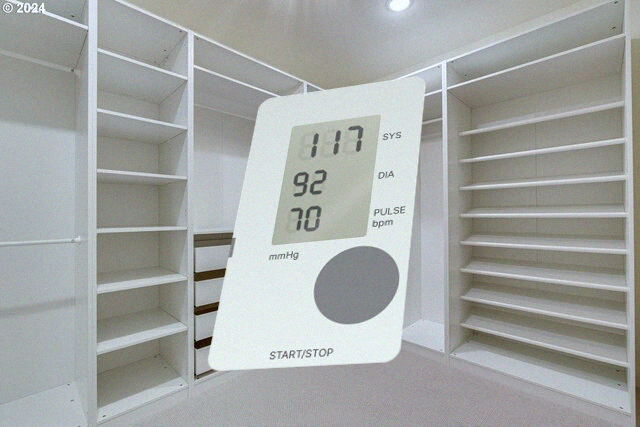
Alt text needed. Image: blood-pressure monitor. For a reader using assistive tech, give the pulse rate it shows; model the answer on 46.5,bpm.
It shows 70,bpm
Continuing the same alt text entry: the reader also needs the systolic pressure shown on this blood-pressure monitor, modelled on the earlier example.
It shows 117,mmHg
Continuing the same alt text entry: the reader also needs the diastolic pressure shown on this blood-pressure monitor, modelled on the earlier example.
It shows 92,mmHg
